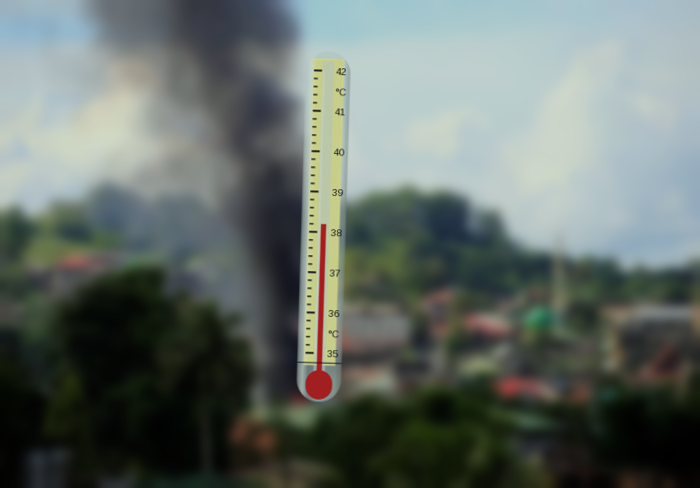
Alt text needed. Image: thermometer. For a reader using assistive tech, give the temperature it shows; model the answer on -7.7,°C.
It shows 38.2,°C
